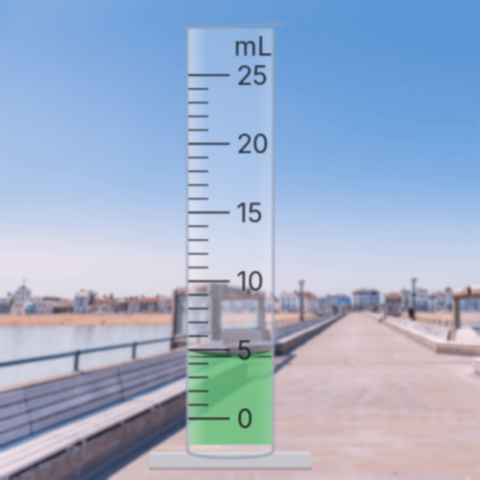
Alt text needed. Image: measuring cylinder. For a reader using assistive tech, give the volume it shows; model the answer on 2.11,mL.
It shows 4.5,mL
